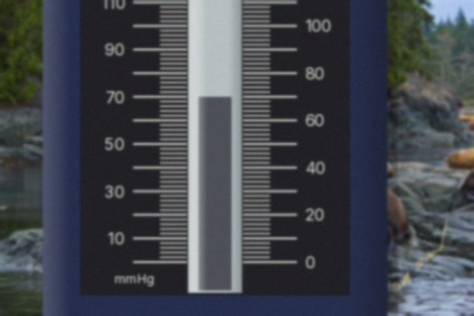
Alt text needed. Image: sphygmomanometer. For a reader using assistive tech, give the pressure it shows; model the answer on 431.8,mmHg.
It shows 70,mmHg
